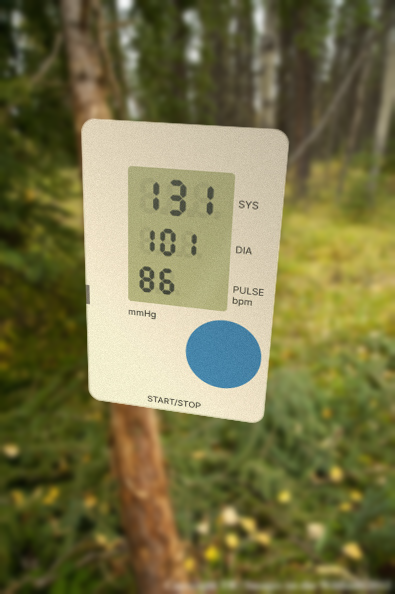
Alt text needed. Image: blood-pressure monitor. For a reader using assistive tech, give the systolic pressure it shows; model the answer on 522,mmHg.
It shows 131,mmHg
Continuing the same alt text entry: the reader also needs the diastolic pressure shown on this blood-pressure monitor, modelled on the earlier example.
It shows 101,mmHg
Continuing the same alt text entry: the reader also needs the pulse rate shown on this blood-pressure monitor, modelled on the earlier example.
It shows 86,bpm
